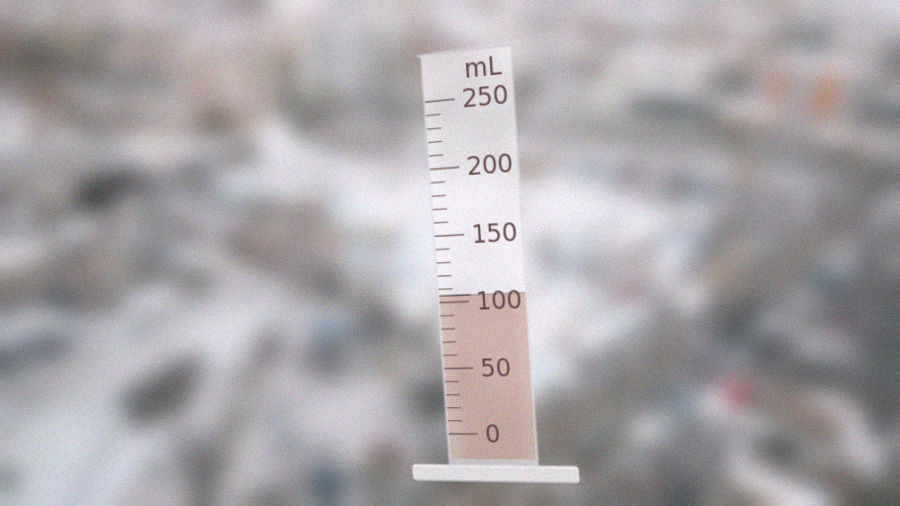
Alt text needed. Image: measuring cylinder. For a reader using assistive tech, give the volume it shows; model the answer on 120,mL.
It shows 105,mL
